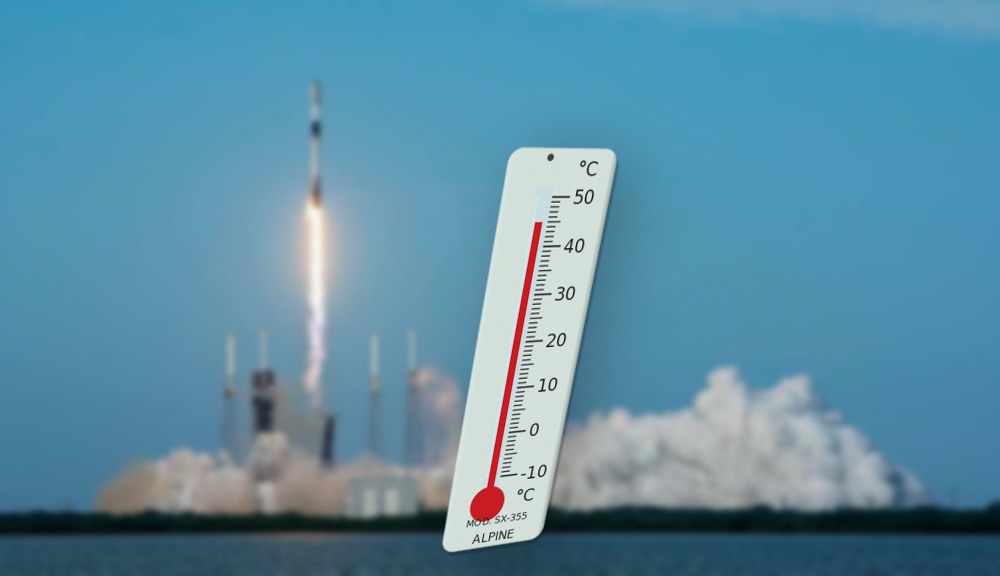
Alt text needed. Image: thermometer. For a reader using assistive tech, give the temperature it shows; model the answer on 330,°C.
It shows 45,°C
